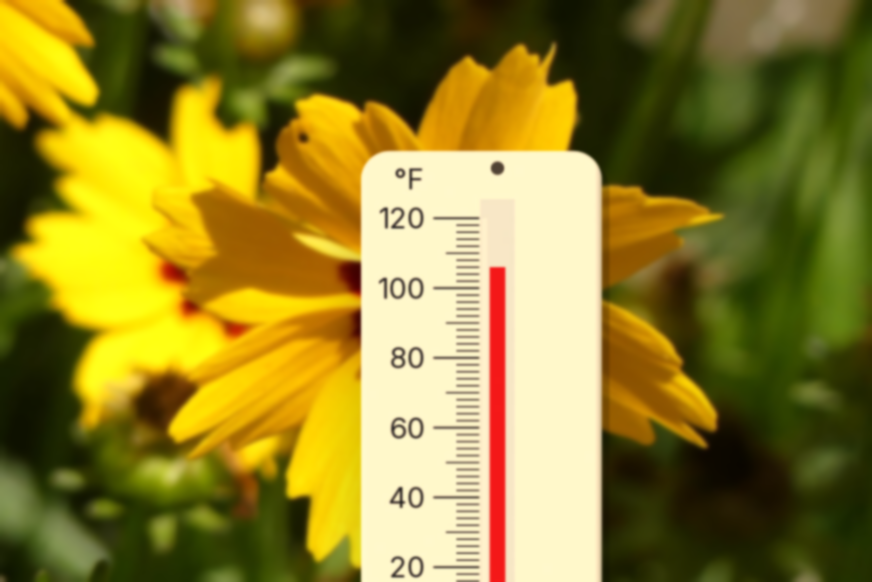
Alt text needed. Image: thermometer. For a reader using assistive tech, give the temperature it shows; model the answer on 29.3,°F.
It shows 106,°F
